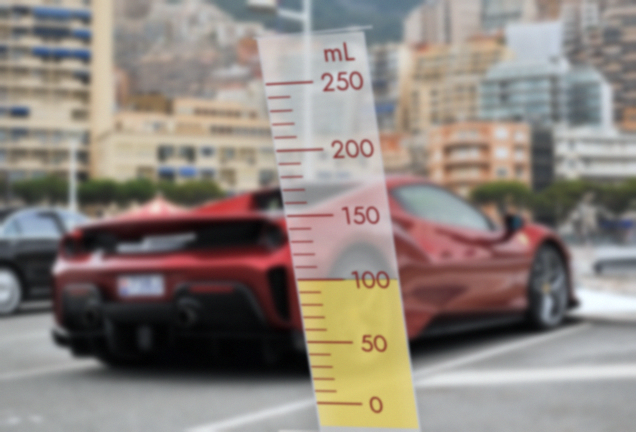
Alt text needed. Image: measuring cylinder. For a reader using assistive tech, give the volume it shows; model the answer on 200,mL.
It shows 100,mL
